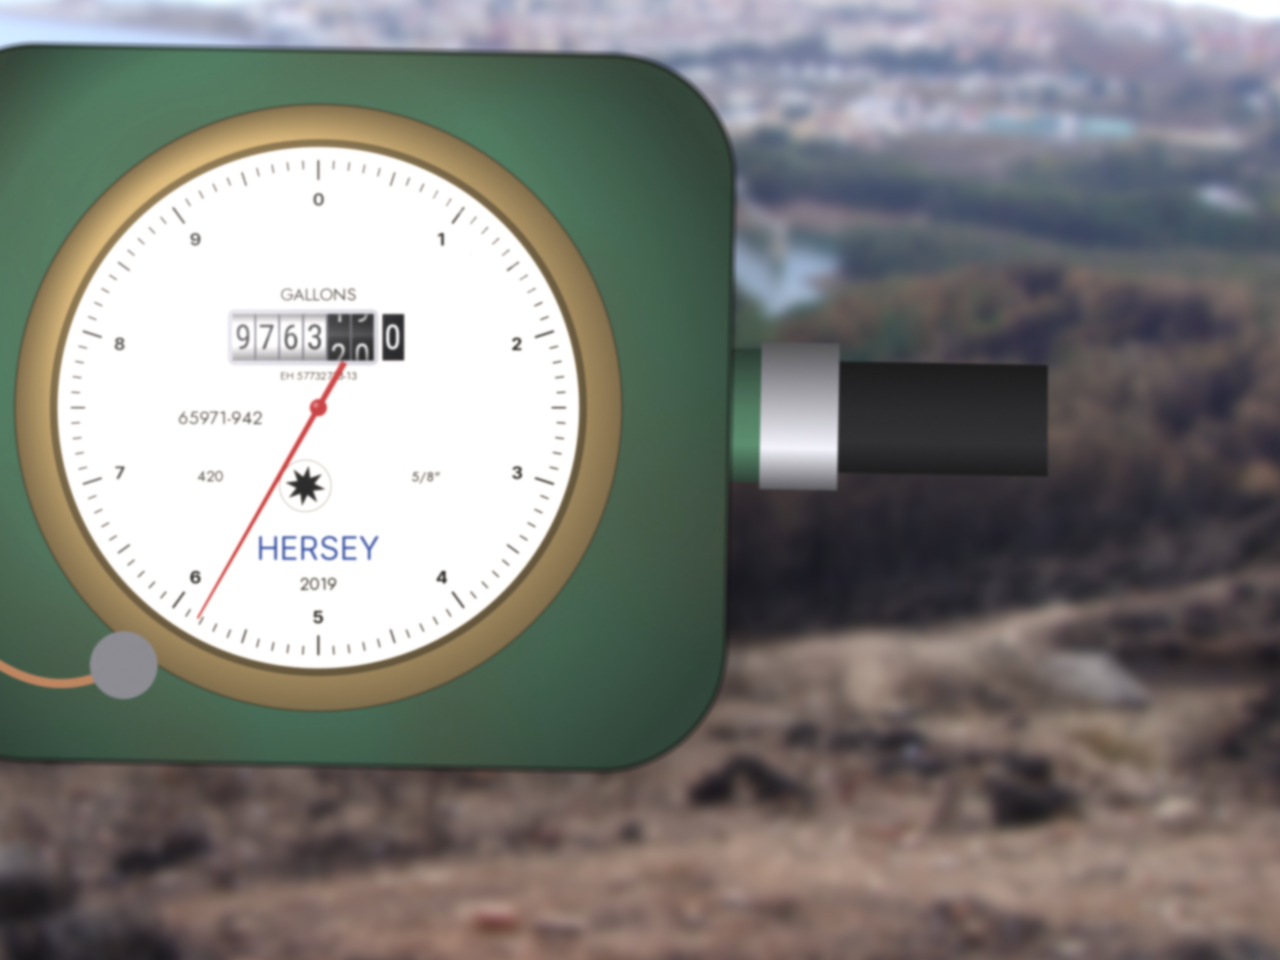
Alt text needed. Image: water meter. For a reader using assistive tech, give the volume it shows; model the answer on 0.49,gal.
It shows 9763195.8,gal
